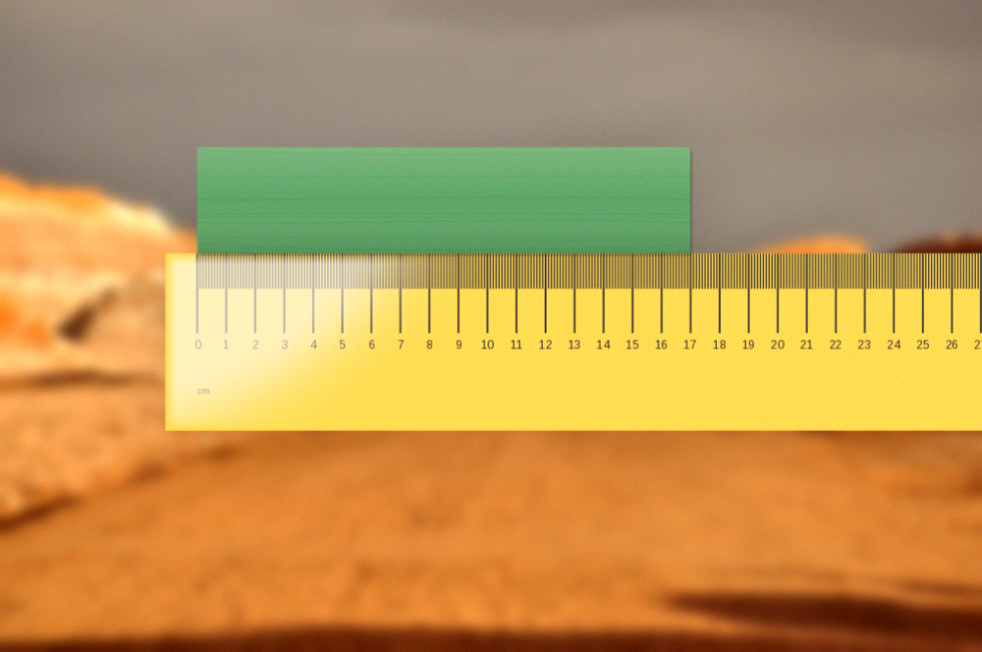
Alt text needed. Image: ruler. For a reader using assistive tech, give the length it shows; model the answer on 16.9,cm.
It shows 17,cm
